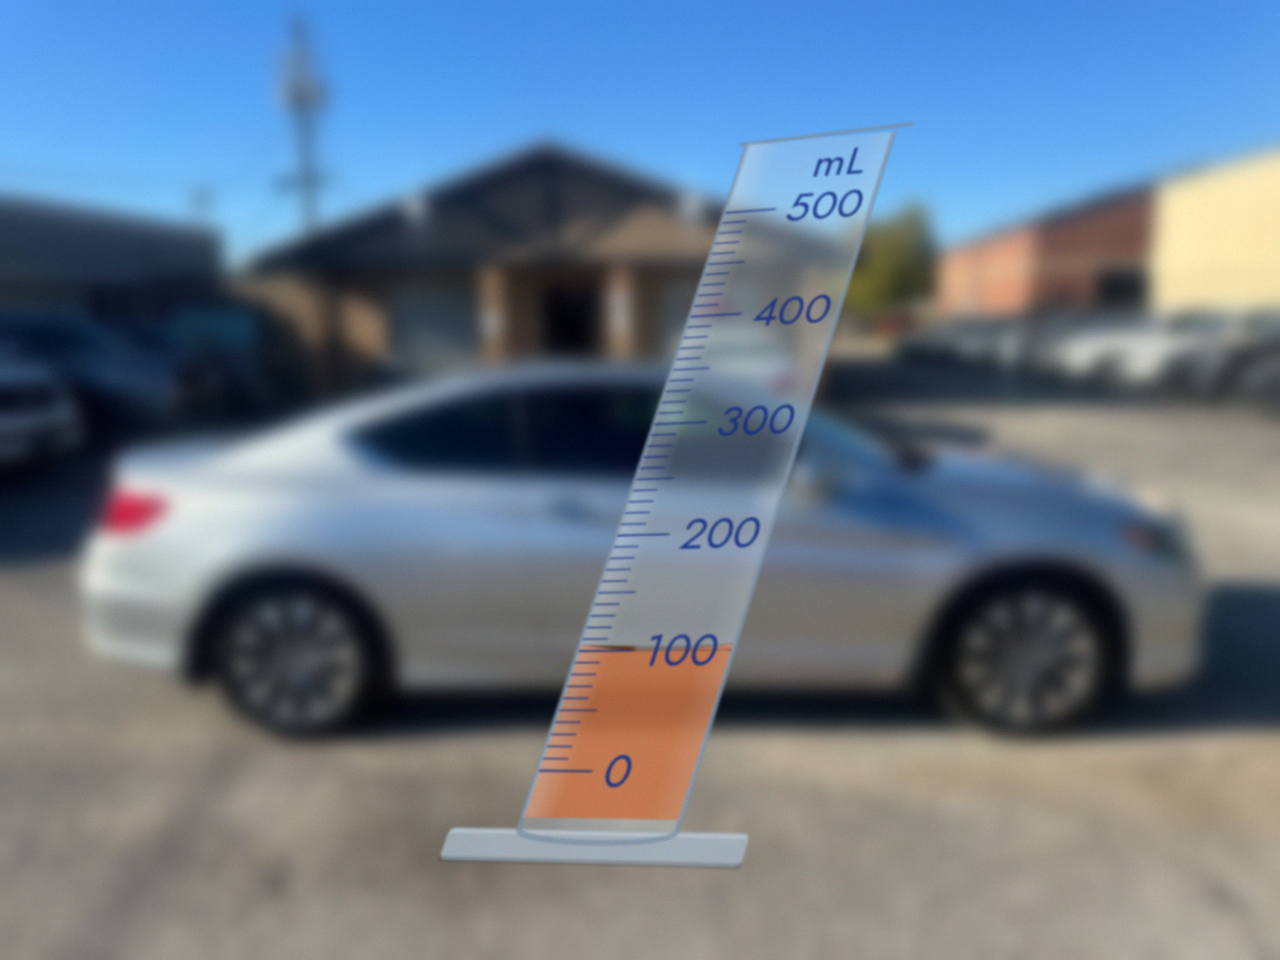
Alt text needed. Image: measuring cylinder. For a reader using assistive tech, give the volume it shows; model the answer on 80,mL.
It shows 100,mL
